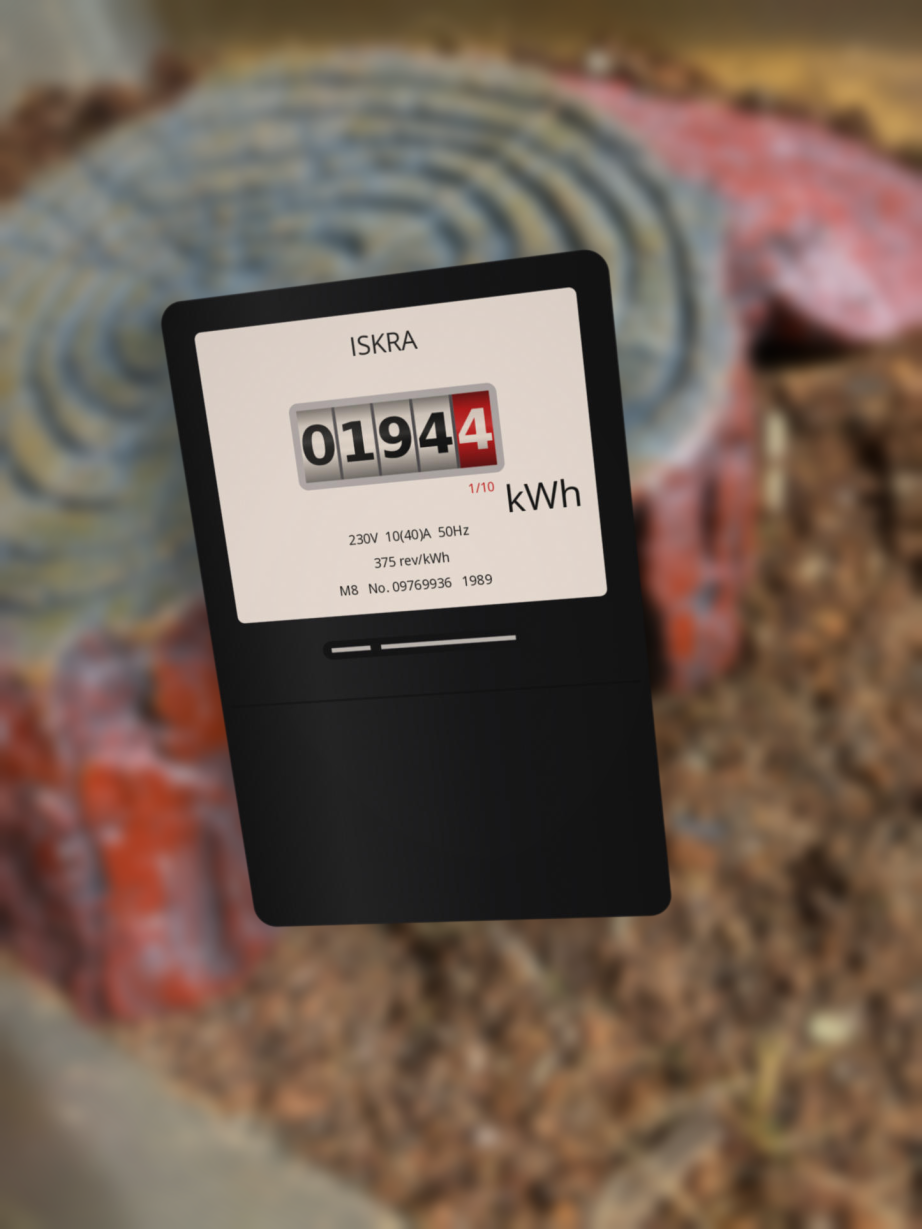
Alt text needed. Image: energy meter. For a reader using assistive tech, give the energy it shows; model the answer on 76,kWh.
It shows 194.4,kWh
